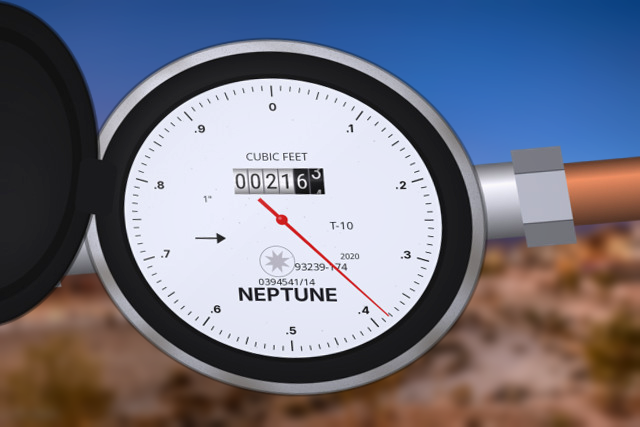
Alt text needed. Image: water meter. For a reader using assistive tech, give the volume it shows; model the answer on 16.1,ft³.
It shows 2163.38,ft³
